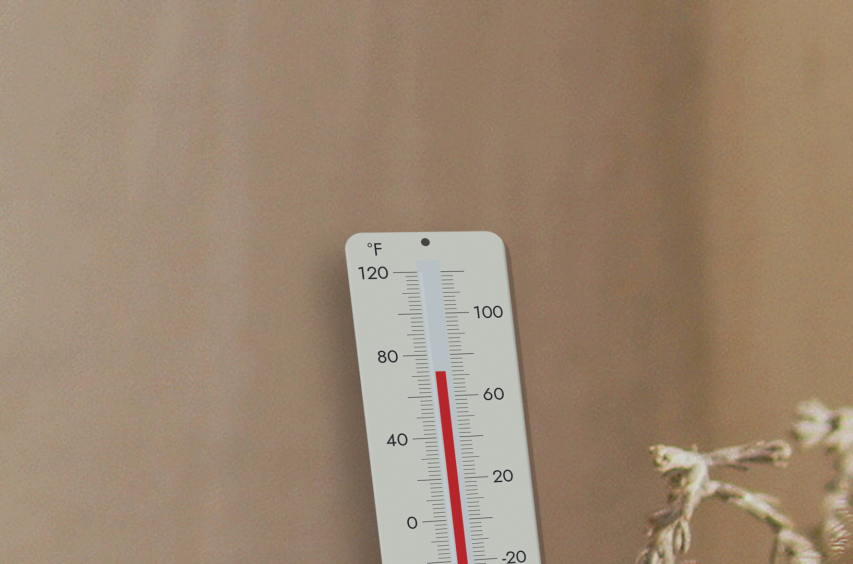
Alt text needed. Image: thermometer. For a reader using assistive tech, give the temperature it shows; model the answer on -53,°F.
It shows 72,°F
